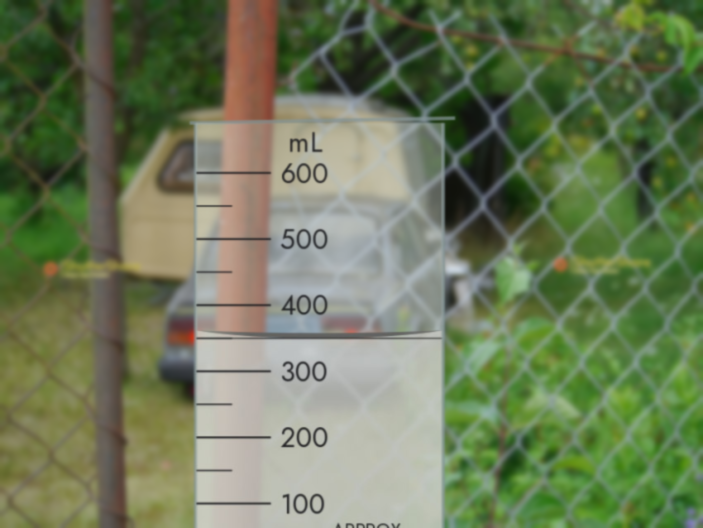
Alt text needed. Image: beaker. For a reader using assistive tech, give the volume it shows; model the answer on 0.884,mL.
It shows 350,mL
